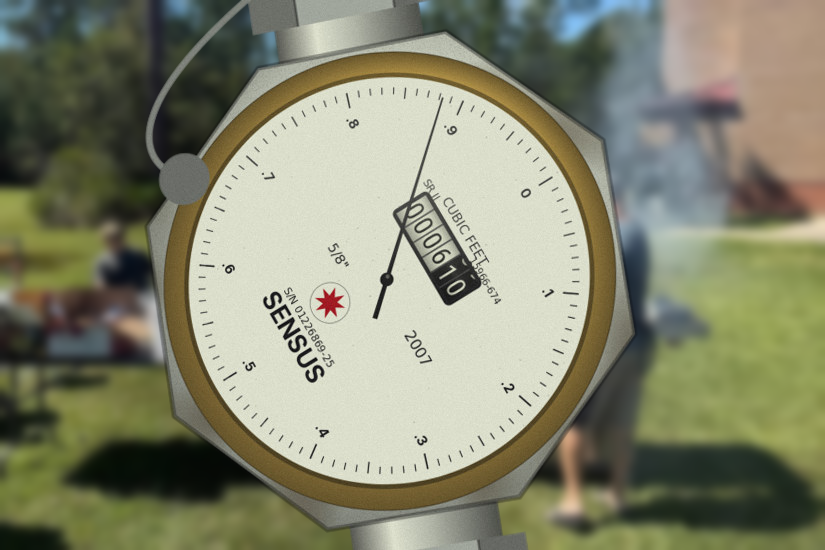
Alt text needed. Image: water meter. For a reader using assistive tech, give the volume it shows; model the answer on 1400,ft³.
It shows 609.88,ft³
